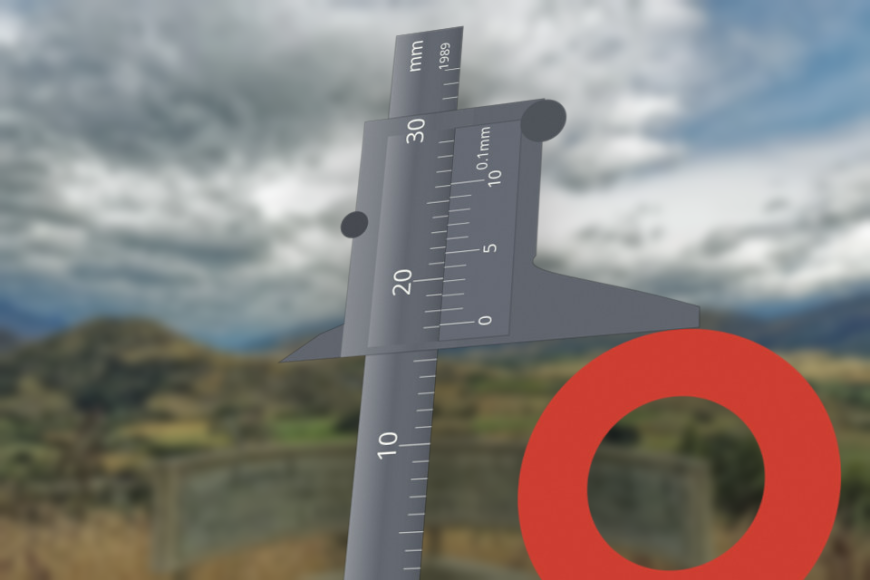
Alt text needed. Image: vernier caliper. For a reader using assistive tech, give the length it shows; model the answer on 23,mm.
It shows 17.1,mm
